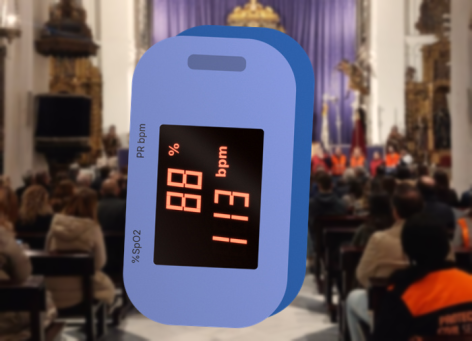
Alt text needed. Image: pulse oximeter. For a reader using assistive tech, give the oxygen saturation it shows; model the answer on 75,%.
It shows 88,%
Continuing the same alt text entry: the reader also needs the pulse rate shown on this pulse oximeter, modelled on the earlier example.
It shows 113,bpm
